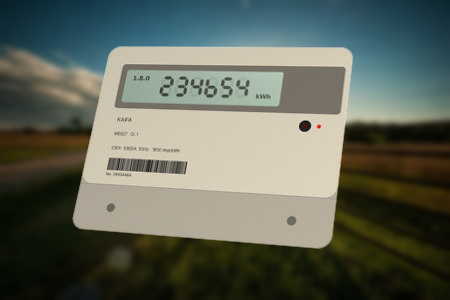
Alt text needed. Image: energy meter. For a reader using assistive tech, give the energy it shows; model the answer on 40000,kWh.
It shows 234654,kWh
